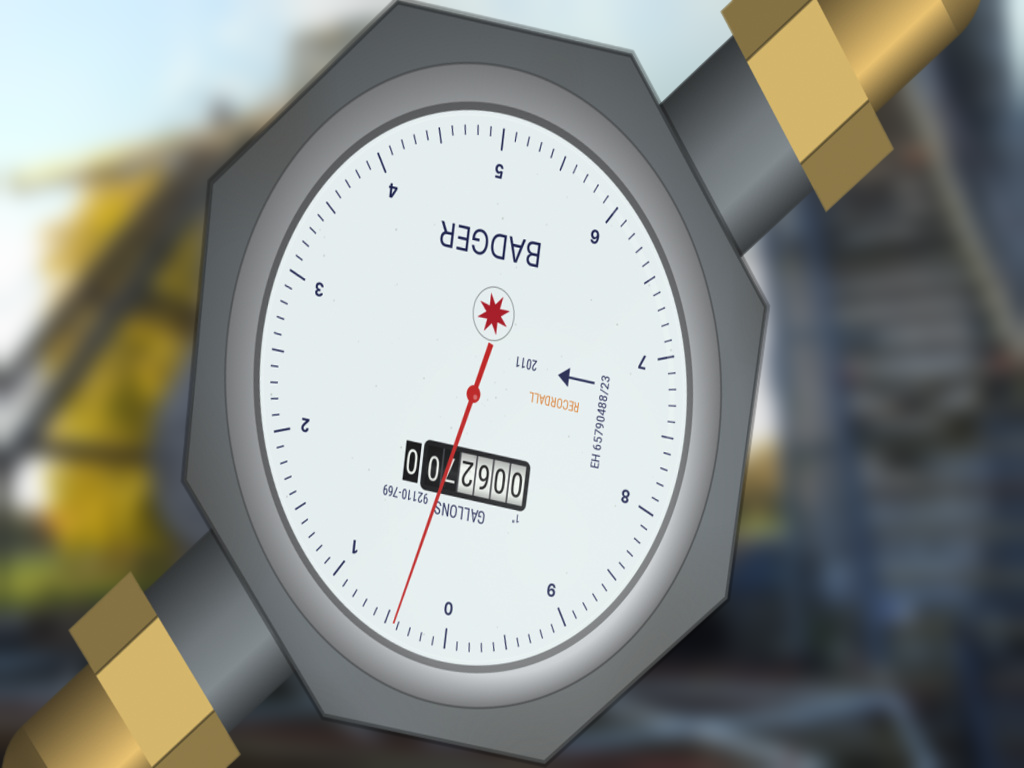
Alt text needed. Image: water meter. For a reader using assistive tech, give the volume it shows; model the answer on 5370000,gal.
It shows 62700.4,gal
